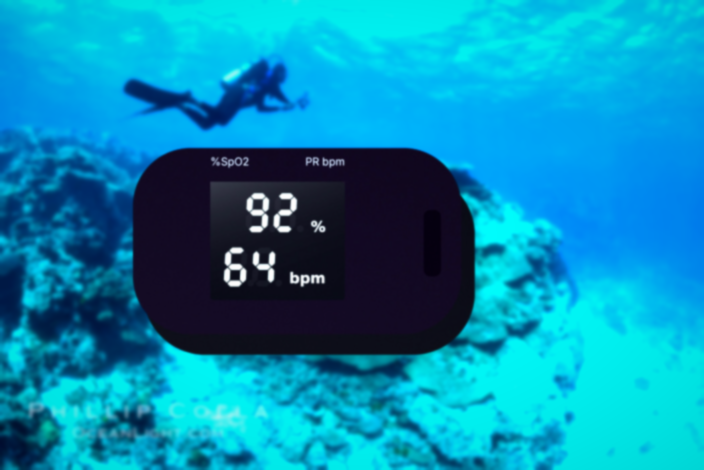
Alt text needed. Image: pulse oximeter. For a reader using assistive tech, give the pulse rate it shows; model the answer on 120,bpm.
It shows 64,bpm
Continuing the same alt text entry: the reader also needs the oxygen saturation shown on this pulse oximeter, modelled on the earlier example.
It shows 92,%
